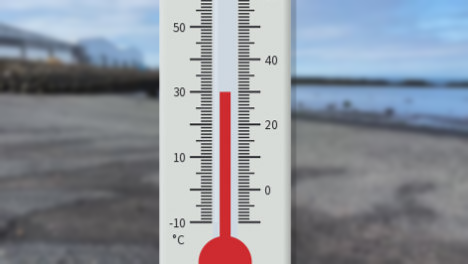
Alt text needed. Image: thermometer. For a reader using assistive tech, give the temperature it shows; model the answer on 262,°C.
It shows 30,°C
